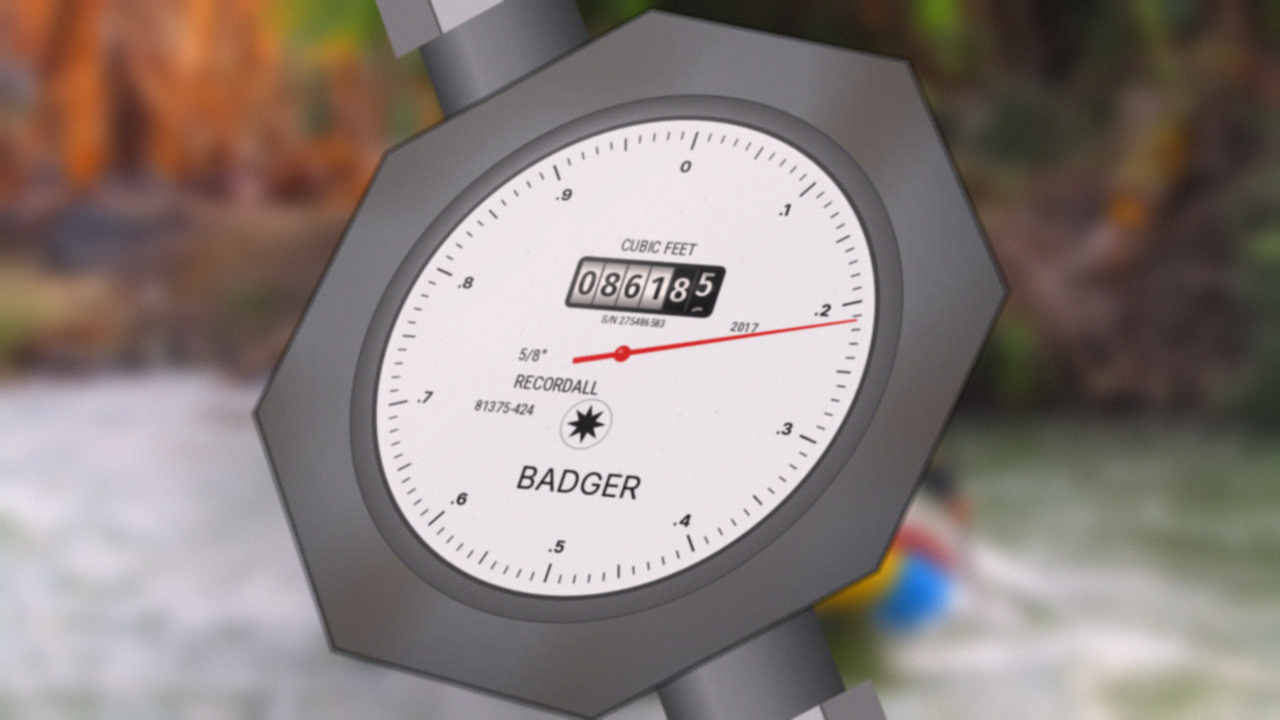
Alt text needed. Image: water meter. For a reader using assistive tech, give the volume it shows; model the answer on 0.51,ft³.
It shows 86185.21,ft³
